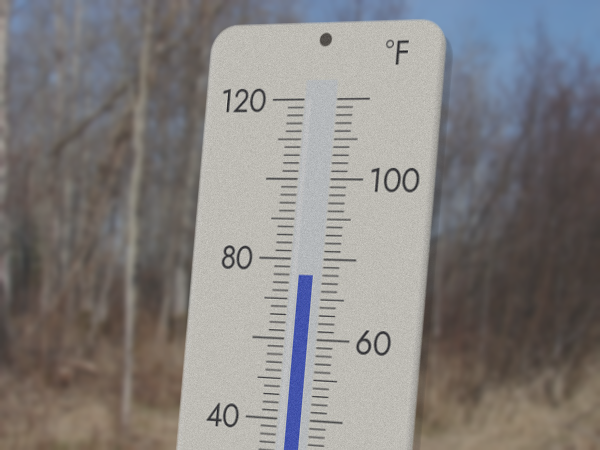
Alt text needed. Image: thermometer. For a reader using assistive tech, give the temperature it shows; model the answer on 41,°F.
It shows 76,°F
